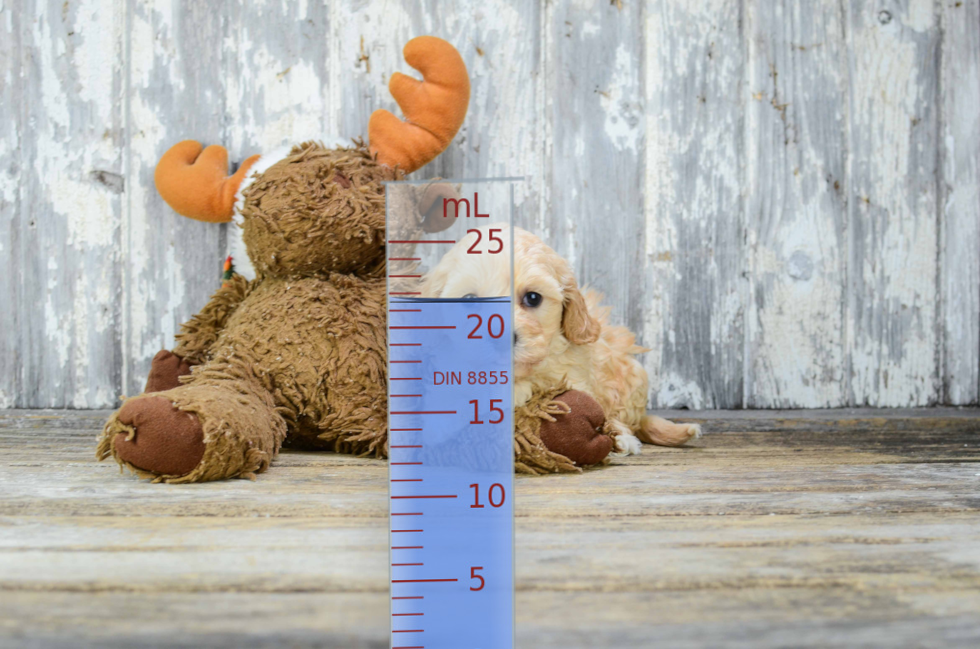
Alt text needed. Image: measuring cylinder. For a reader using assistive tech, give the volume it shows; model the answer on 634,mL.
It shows 21.5,mL
